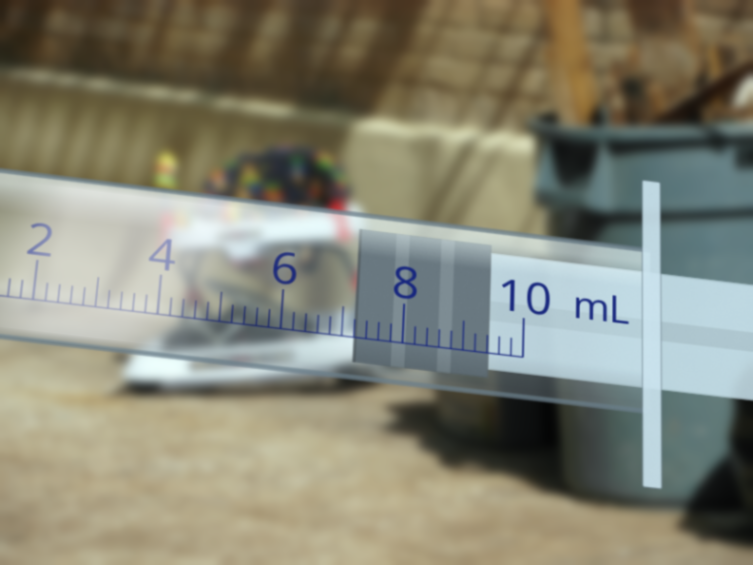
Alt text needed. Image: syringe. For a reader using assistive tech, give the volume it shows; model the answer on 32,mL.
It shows 7.2,mL
